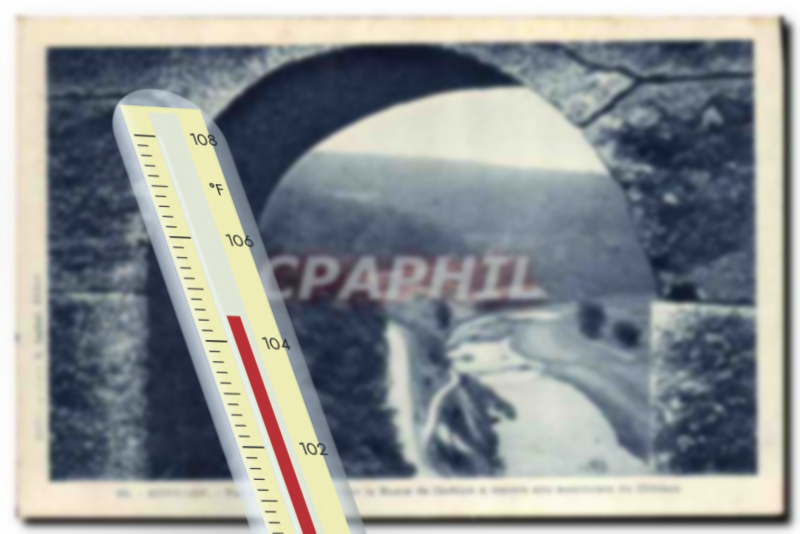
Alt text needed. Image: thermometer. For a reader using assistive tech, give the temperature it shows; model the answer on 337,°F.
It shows 104.5,°F
